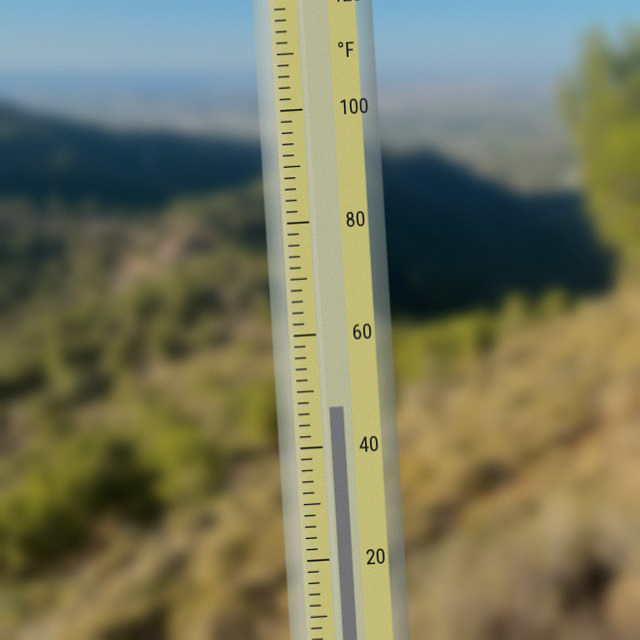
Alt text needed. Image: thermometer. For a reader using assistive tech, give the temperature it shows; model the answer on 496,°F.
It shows 47,°F
